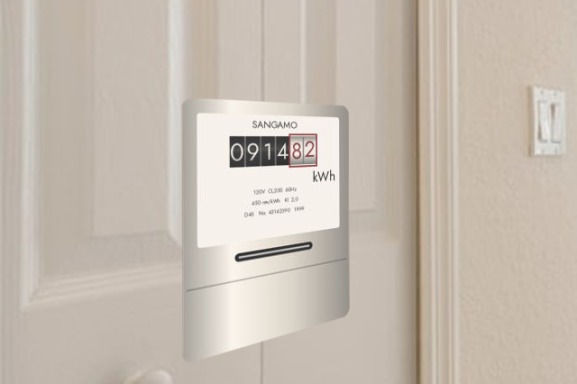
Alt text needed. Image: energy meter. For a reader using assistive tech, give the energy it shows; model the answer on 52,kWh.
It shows 914.82,kWh
